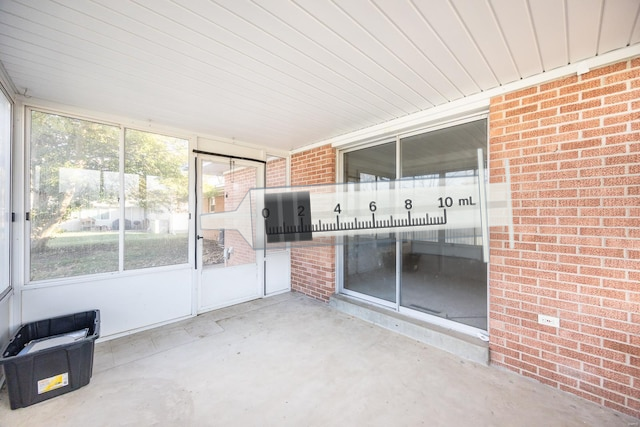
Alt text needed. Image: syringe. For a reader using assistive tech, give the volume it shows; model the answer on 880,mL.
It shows 0,mL
